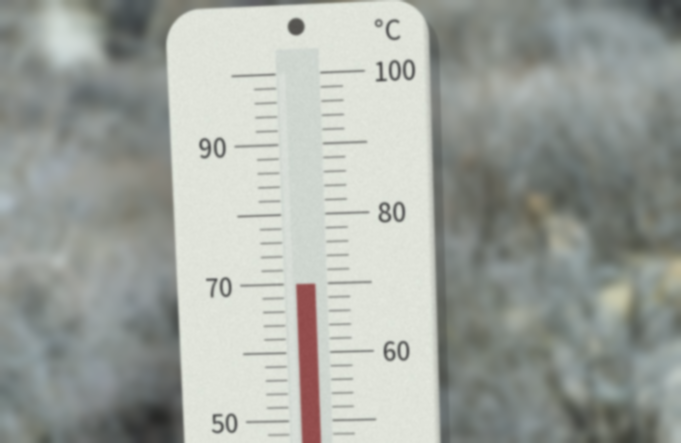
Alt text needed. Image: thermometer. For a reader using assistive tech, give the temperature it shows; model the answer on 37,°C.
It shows 70,°C
